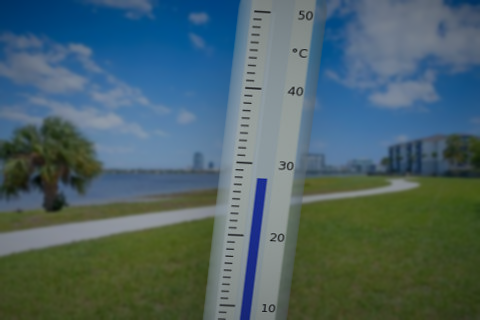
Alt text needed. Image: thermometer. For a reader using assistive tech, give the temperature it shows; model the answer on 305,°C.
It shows 28,°C
